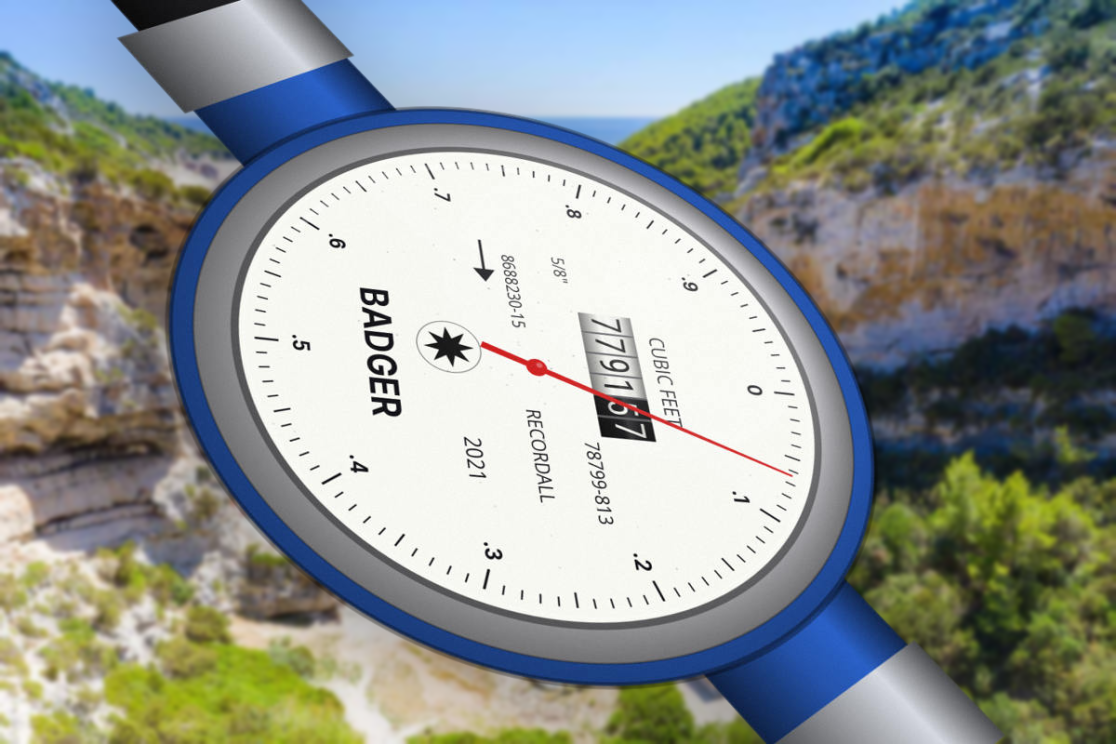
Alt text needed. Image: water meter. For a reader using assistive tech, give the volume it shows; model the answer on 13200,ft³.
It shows 779157.06,ft³
